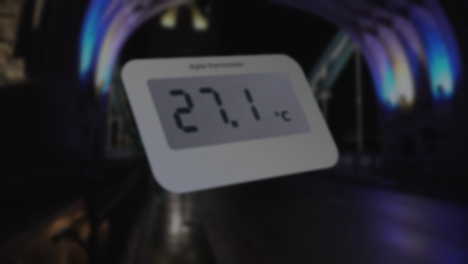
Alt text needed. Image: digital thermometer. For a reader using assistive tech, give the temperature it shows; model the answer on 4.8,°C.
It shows 27.1,°C
